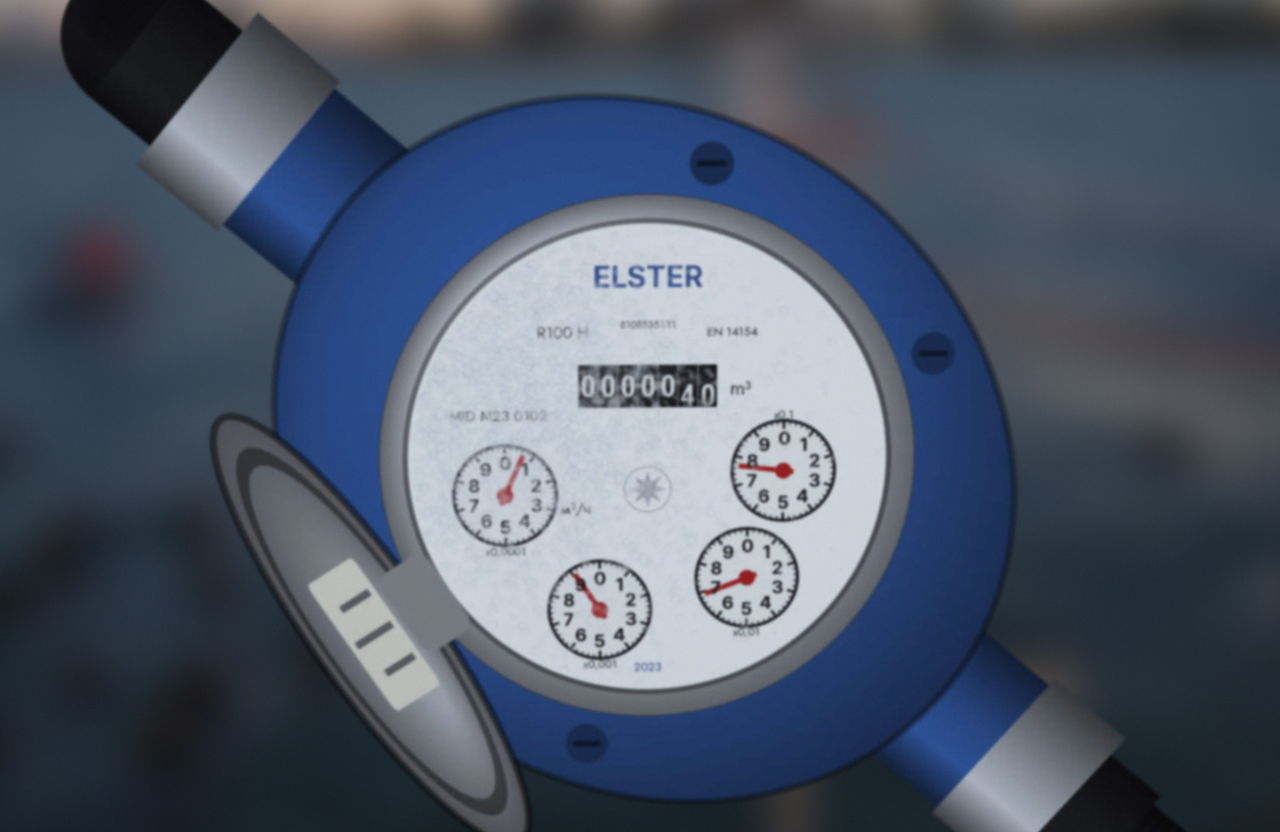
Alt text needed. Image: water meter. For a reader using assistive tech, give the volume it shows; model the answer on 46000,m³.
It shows 39.7690,m³
